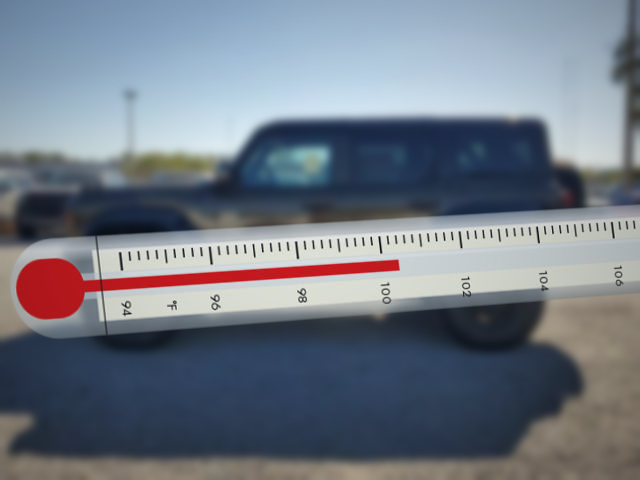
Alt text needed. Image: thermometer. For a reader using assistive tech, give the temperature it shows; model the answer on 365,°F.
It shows 100.4,°F
